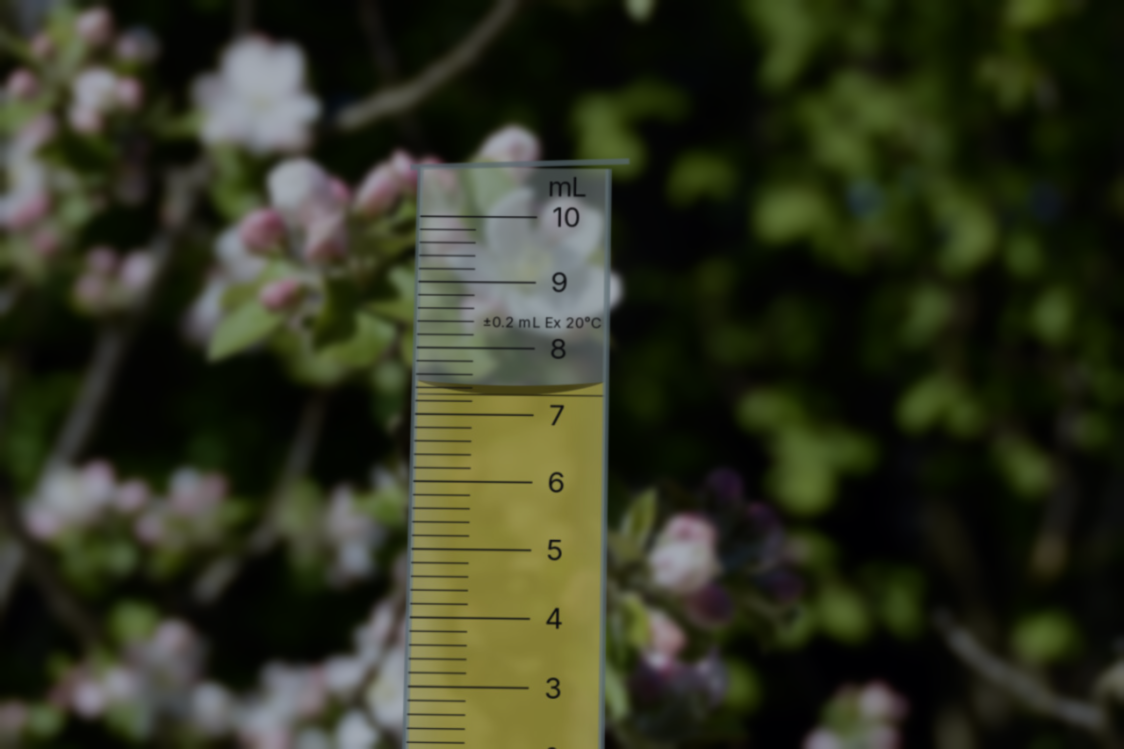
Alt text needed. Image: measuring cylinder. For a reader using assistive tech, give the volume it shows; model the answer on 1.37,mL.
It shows 7.3,mL
